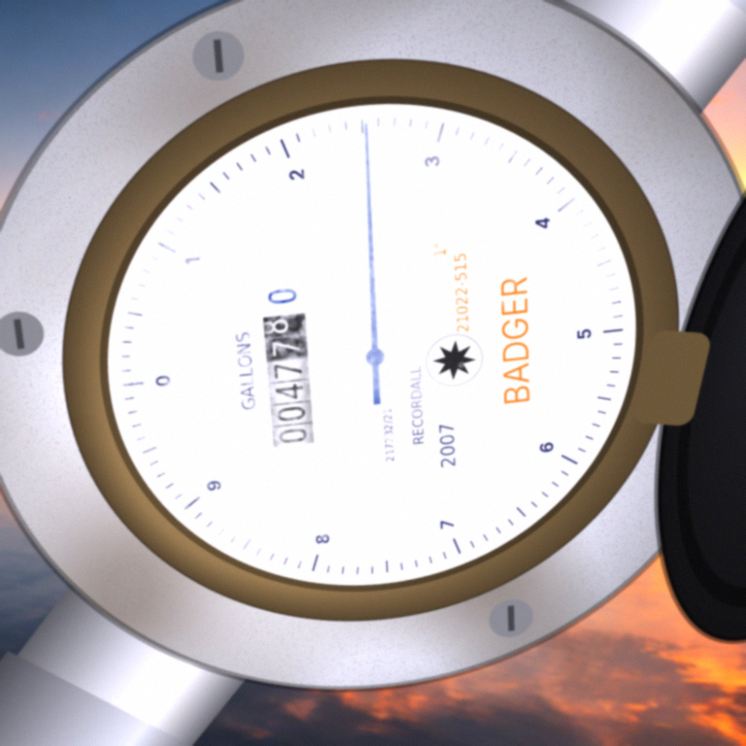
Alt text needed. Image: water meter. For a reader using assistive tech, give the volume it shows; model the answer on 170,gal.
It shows 47782.5,gal
